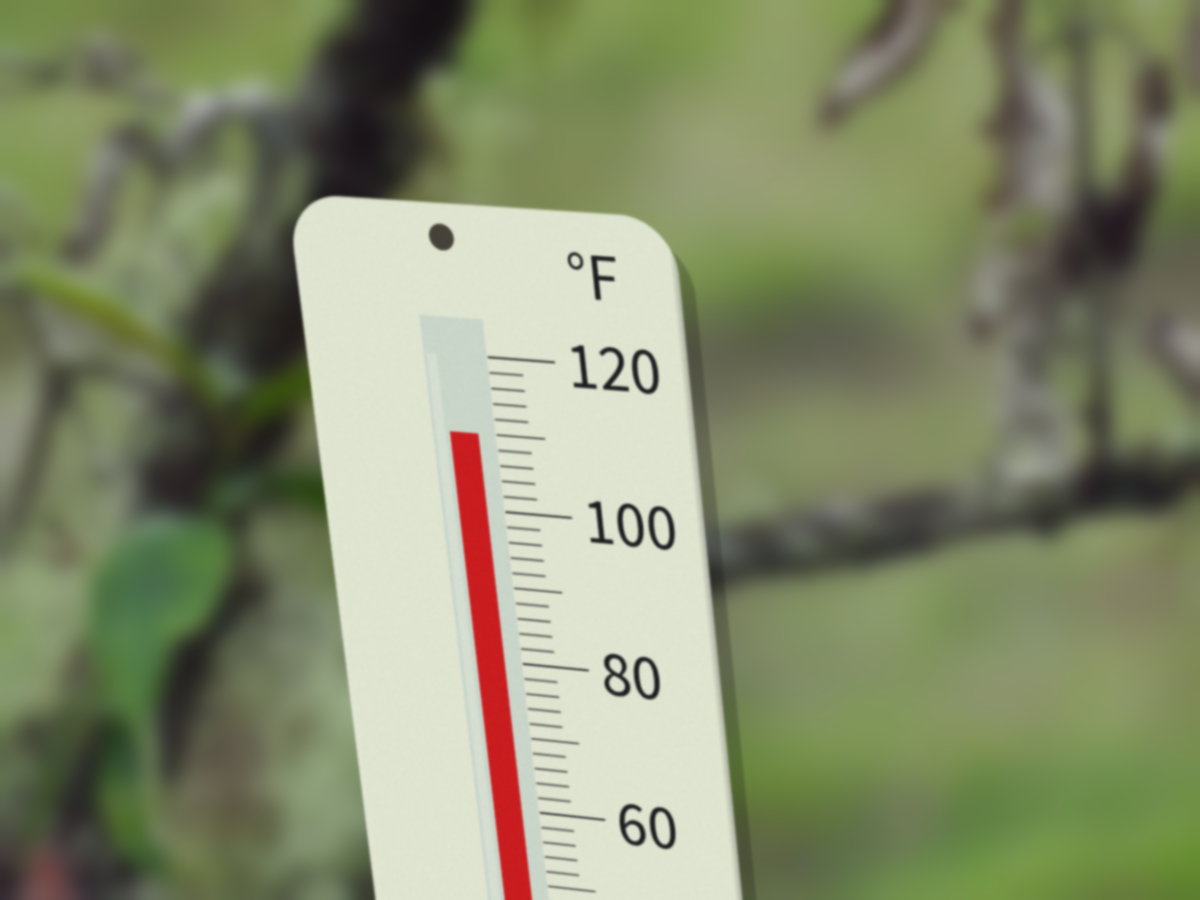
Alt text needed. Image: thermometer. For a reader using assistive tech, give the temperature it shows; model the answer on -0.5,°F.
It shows 110,°F
